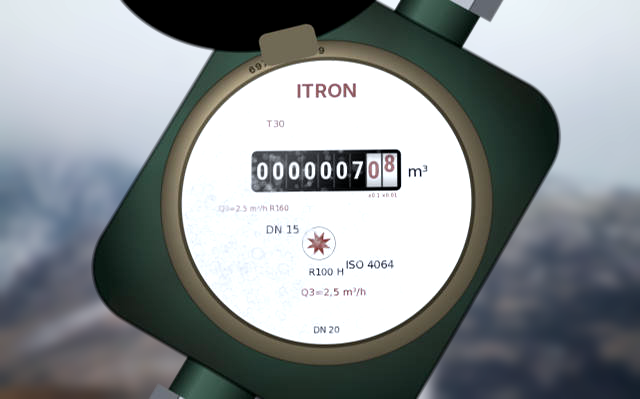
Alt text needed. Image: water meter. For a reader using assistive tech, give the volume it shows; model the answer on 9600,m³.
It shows 7.08,m³
